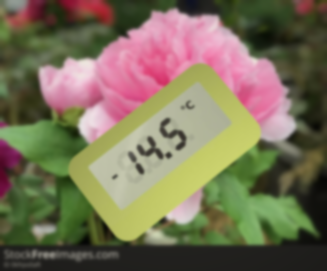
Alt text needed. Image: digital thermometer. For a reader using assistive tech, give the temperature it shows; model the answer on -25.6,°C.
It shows -14.5,°C
